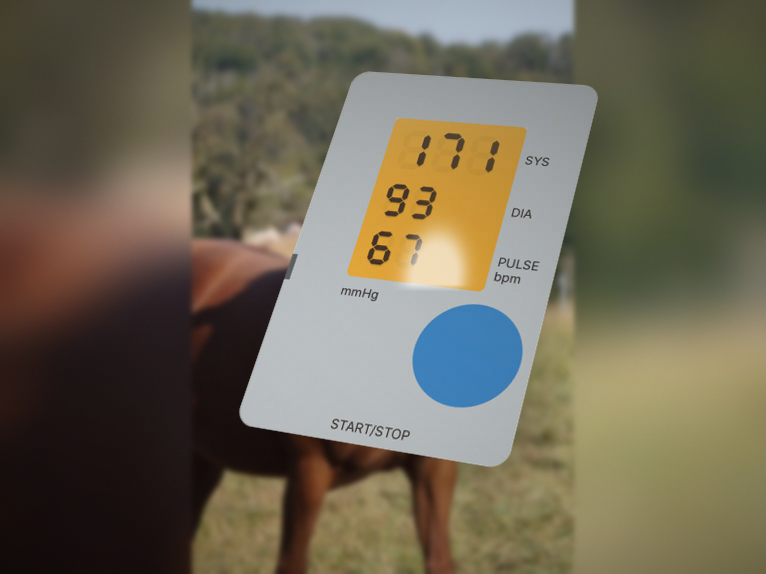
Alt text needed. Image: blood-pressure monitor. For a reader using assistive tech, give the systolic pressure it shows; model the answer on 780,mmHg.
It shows 171,mmHg
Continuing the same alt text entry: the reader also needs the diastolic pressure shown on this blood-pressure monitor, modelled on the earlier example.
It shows 93,mmHg
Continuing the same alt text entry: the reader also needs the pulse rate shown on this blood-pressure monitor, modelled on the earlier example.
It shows 67,bpm
